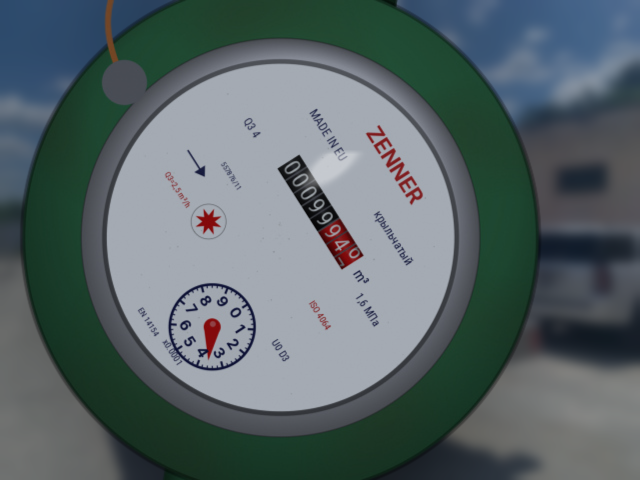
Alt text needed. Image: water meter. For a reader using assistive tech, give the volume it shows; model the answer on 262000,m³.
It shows 99.9463,m³
